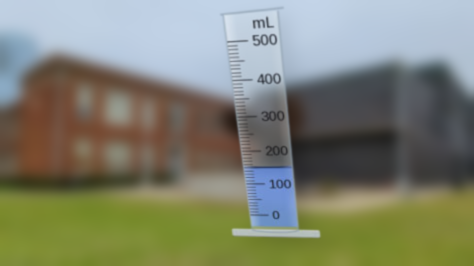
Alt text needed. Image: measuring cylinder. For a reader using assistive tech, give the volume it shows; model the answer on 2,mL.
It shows 150,mL
